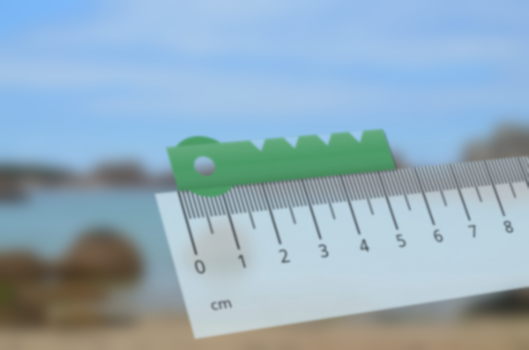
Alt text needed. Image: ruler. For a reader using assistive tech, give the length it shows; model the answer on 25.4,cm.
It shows 5.5,cm
